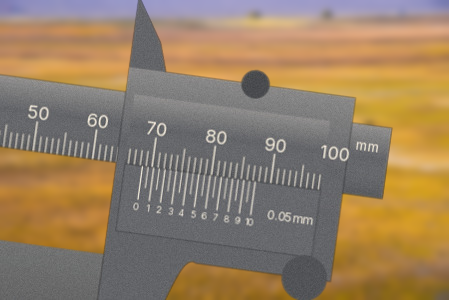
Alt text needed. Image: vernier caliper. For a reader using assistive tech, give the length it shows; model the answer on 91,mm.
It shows 68.4,mm
